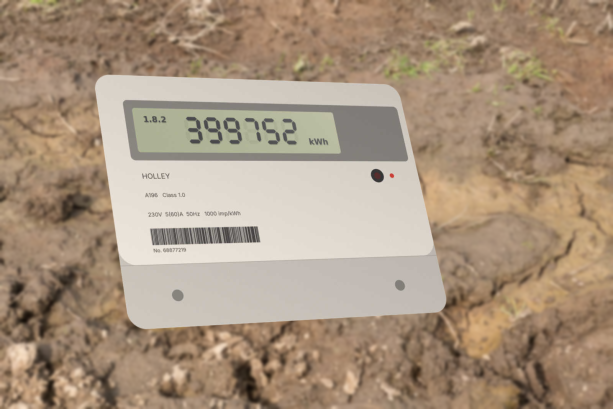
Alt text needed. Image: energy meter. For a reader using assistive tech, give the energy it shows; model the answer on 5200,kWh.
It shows 399752,kWh
